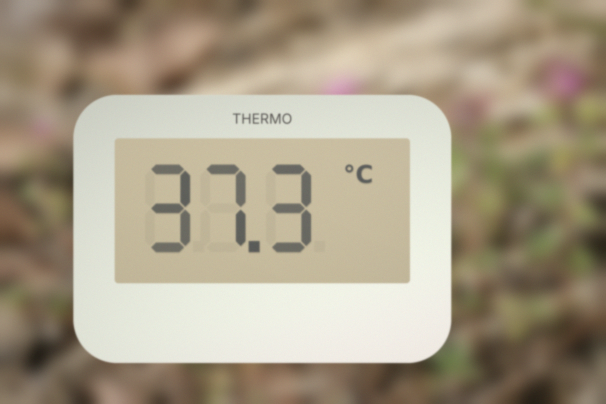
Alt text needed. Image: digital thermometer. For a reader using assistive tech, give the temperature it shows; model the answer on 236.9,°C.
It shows 37.3,°C
